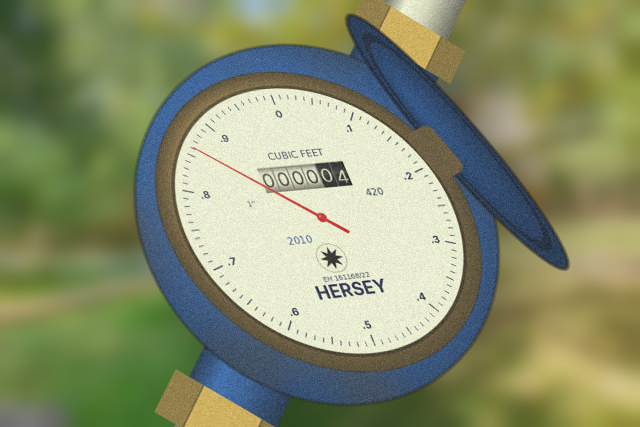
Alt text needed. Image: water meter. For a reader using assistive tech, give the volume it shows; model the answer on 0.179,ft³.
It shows 3.86,ft³
